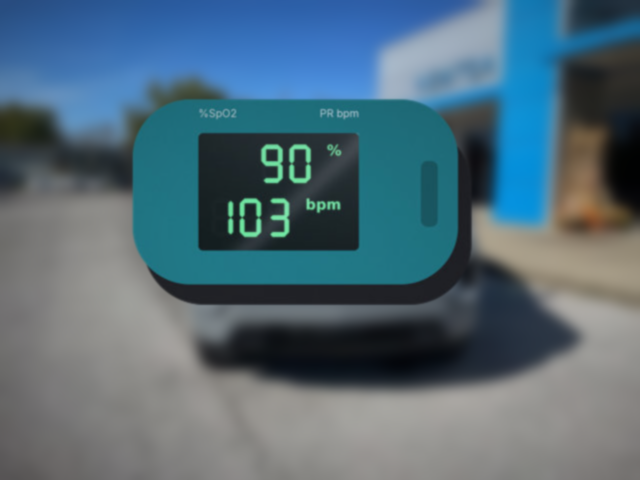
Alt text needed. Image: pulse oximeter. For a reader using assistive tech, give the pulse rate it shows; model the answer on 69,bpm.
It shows 103,bpm
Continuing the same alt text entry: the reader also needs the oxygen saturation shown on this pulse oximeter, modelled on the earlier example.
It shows 90,%
